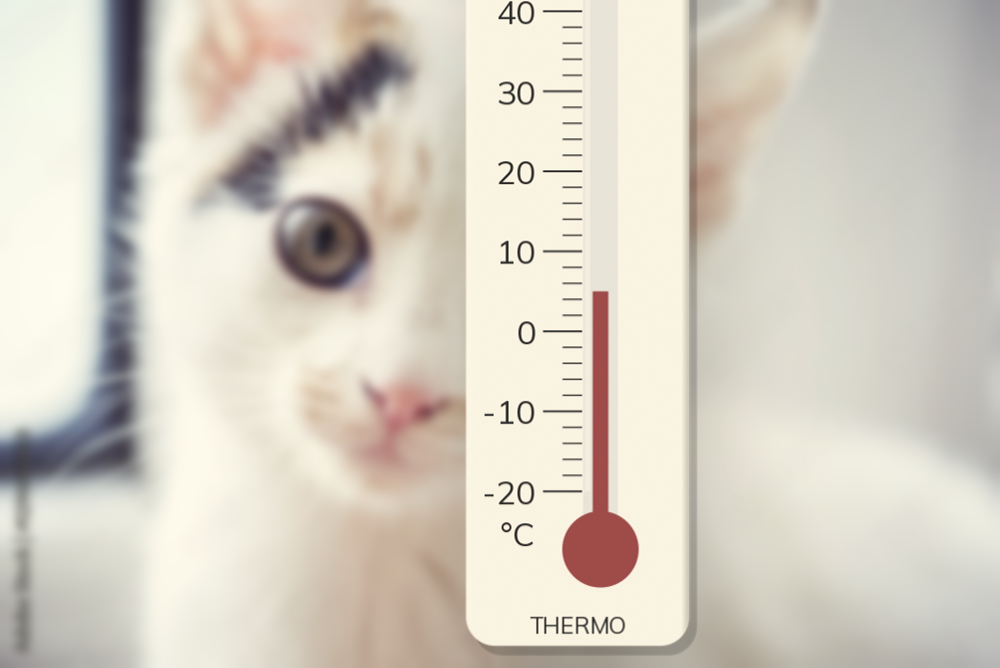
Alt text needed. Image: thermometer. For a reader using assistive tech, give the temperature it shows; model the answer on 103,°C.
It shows 5,°C
